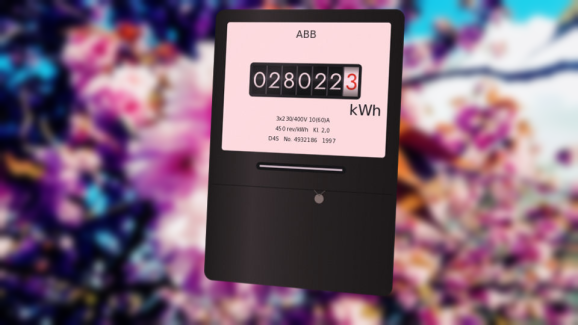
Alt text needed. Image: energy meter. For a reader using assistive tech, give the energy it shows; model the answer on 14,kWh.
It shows 28022.3,kWh
